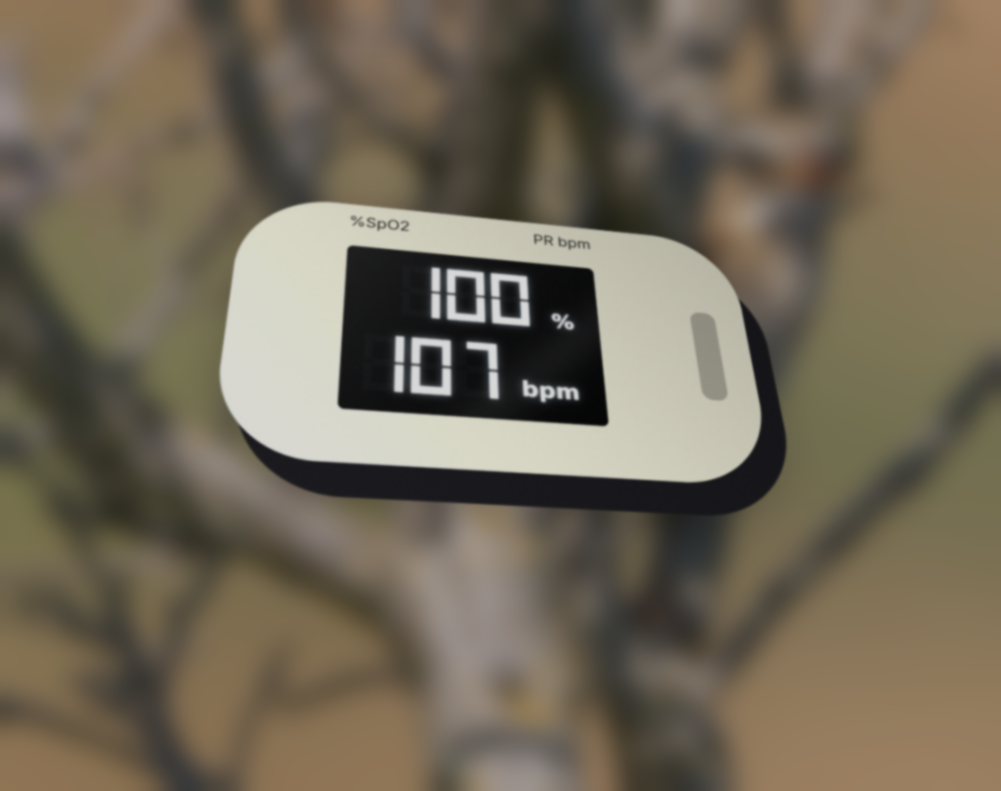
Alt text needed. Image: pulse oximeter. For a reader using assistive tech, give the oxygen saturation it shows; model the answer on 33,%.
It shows 100,%
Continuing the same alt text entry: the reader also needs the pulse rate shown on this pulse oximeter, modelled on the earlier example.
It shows 107,bpm
